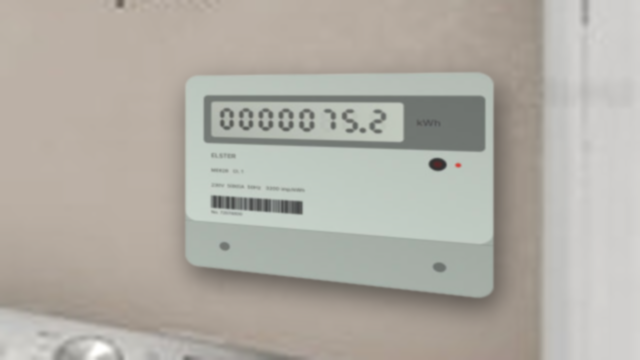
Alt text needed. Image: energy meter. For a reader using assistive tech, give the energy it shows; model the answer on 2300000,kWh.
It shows 75.2,kWh
